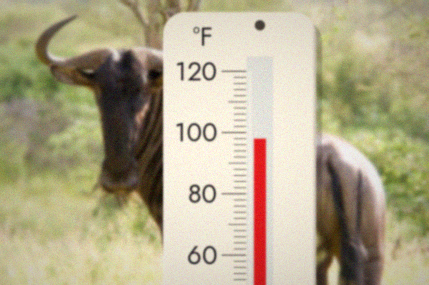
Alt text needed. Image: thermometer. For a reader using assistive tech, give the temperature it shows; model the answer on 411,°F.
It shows 98,°F
